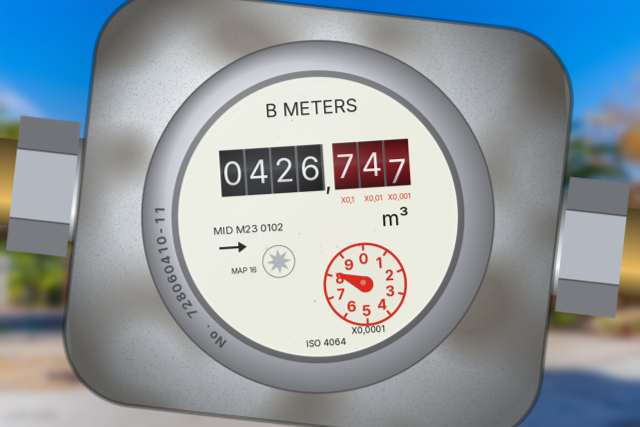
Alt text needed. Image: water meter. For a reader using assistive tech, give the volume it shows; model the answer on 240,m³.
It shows 426.7468,m³
